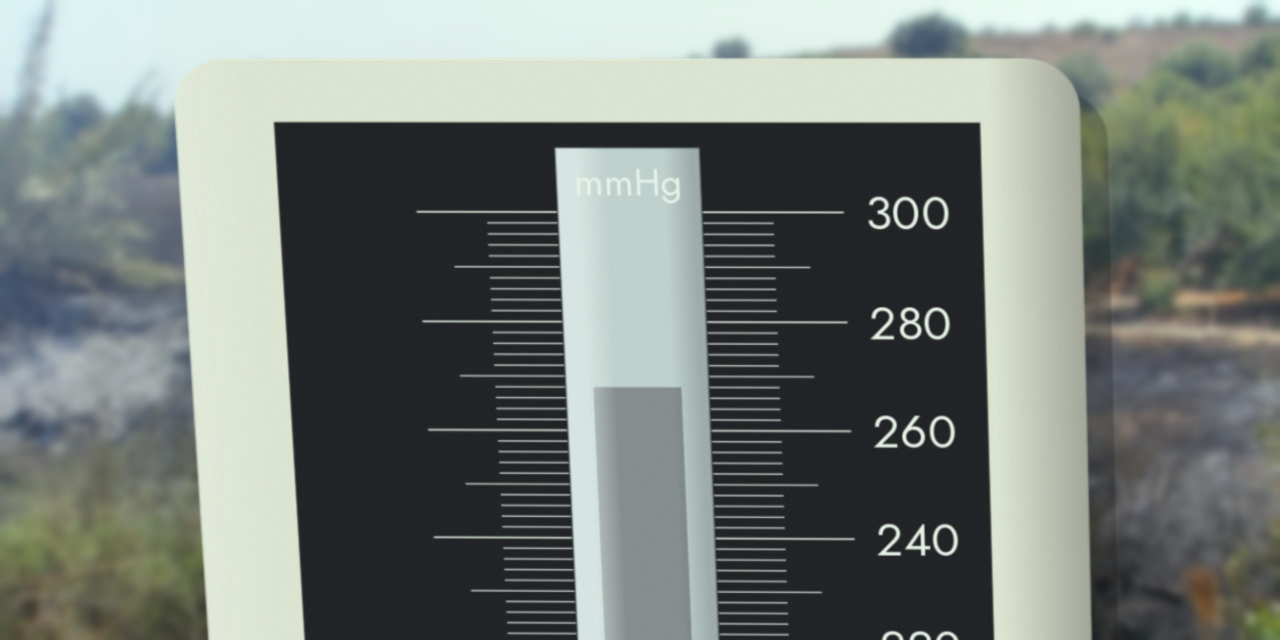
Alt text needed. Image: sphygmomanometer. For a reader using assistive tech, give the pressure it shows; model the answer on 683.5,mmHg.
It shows 268,mmHg
